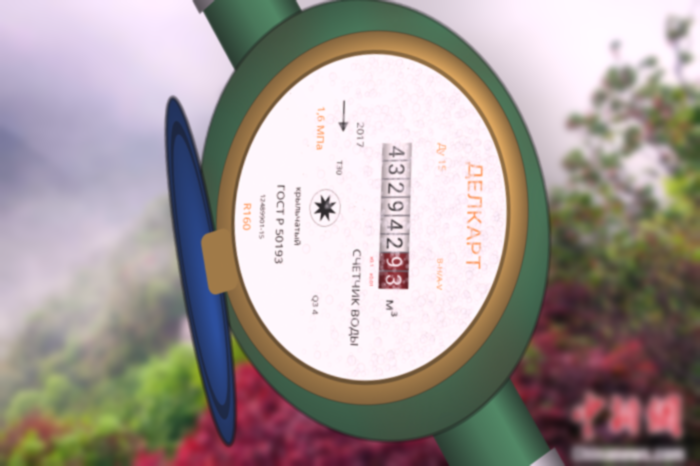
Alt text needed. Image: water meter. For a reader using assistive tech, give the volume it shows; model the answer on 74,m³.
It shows 432942.93,m³
